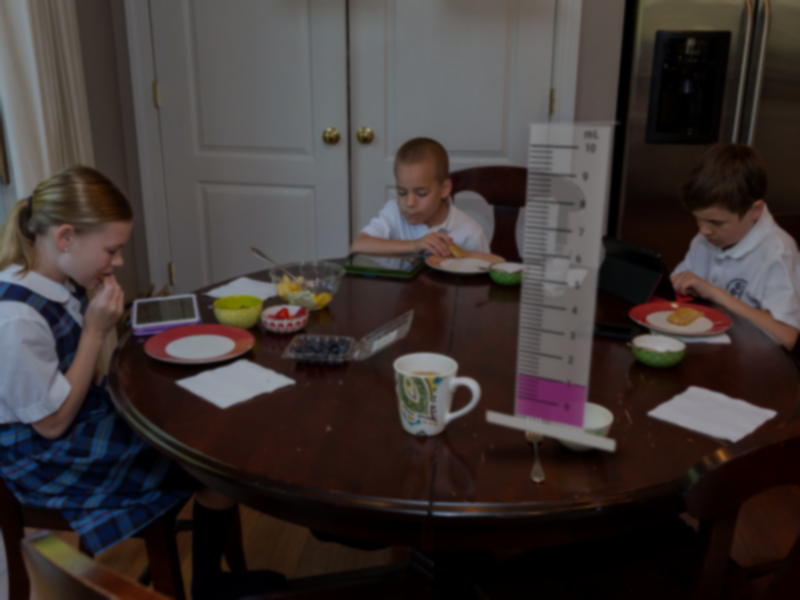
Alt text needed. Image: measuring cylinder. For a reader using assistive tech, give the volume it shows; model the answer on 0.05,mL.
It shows 1,mL
